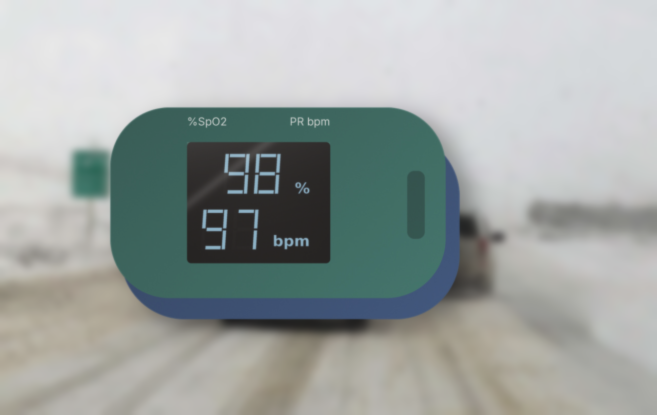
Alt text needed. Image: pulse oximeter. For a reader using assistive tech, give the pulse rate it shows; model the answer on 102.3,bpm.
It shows 97,bpm
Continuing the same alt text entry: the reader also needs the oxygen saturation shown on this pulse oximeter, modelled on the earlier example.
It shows 98,%
